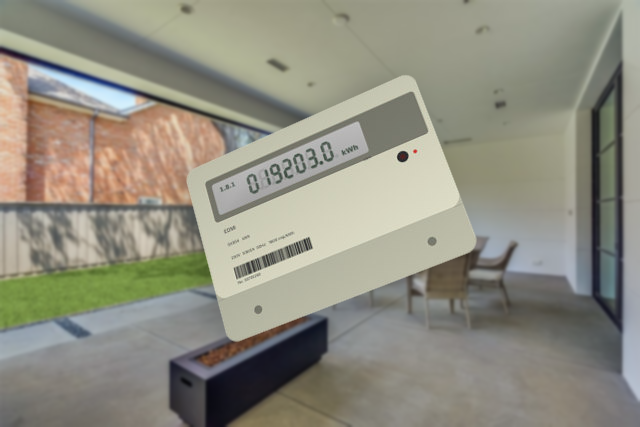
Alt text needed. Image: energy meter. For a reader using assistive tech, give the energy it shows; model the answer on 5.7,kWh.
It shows 19203.0,kWh
